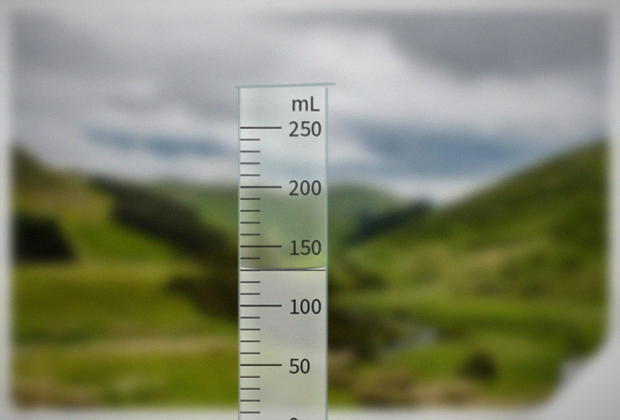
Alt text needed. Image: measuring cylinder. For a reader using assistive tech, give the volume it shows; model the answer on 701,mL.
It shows 130,mL
